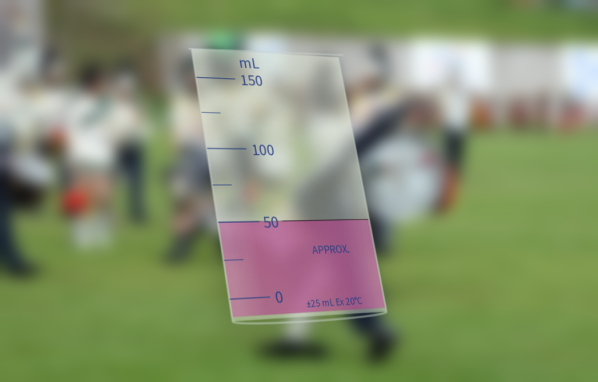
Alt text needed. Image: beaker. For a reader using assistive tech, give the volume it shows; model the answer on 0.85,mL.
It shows 50,mL
